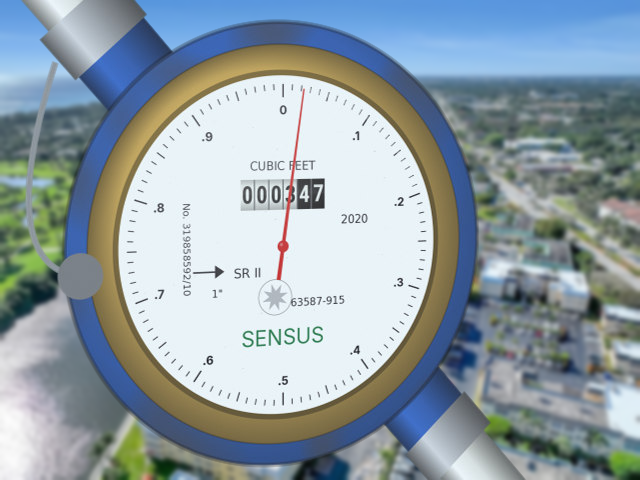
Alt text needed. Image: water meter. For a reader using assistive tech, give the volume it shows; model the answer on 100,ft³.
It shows 347.02,ft³
